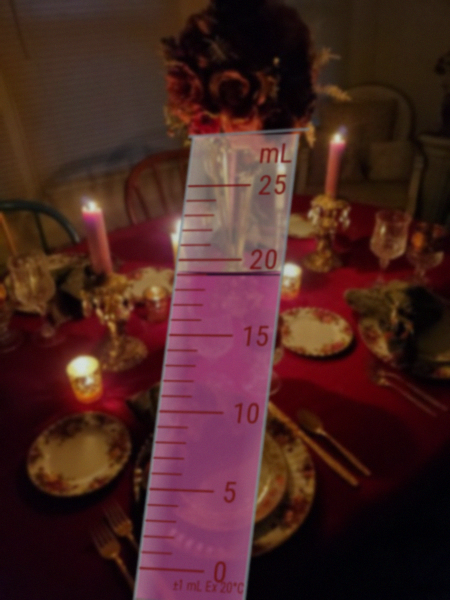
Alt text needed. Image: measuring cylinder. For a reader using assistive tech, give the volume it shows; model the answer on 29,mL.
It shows 19,mL
